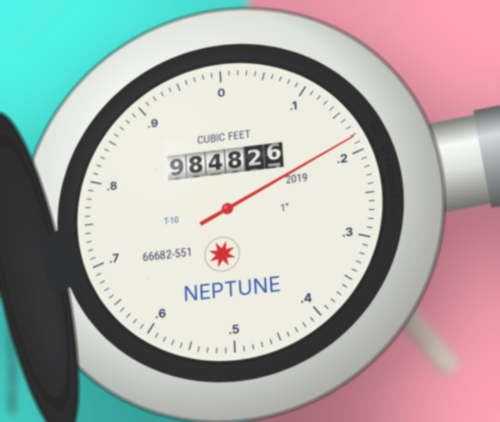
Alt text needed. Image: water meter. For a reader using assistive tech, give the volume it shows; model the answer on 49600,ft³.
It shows 984826.18,ft³
